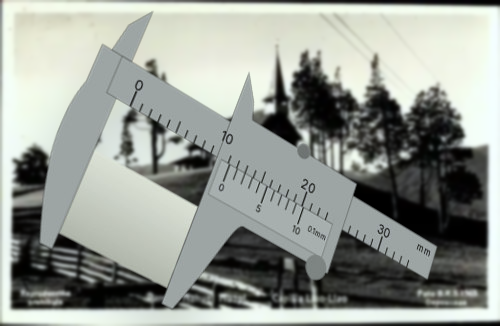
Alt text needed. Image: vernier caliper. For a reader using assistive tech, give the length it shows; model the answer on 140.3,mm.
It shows 11.2,mm
